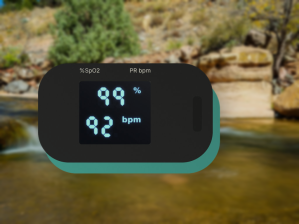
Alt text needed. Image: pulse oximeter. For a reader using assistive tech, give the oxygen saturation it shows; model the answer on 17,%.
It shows 99,%
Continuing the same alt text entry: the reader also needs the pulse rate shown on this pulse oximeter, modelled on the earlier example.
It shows 92,bpm
